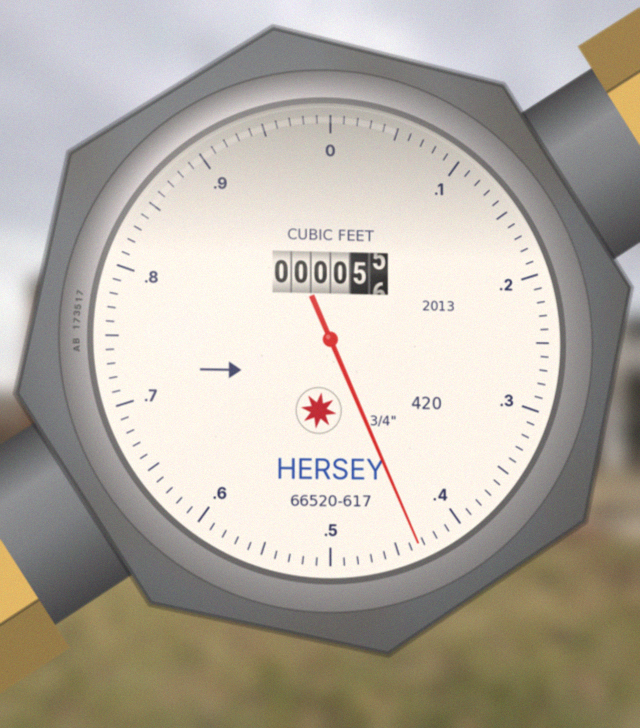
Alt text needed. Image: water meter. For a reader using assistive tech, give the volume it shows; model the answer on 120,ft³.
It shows 55.43,ft³
